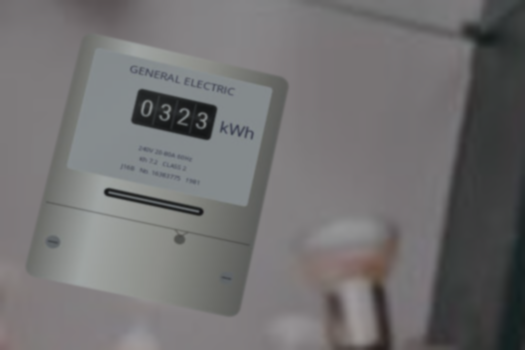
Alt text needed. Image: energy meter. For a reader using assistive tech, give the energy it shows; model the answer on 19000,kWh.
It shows 323,kWh
